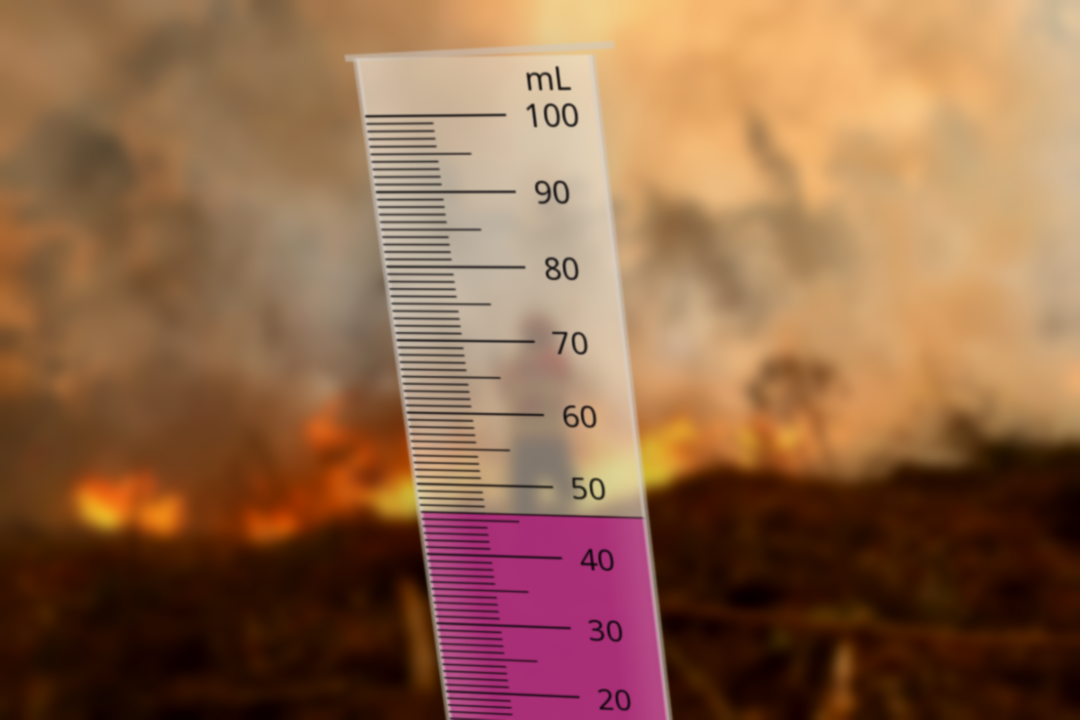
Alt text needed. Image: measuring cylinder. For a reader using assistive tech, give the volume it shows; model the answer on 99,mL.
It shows 46,mL
